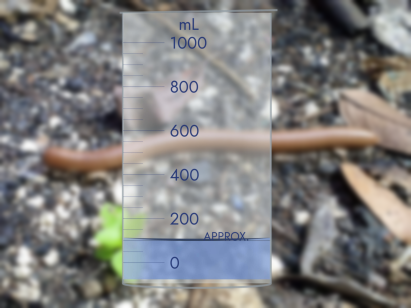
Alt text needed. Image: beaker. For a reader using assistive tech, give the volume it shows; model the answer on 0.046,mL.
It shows 100,mL
